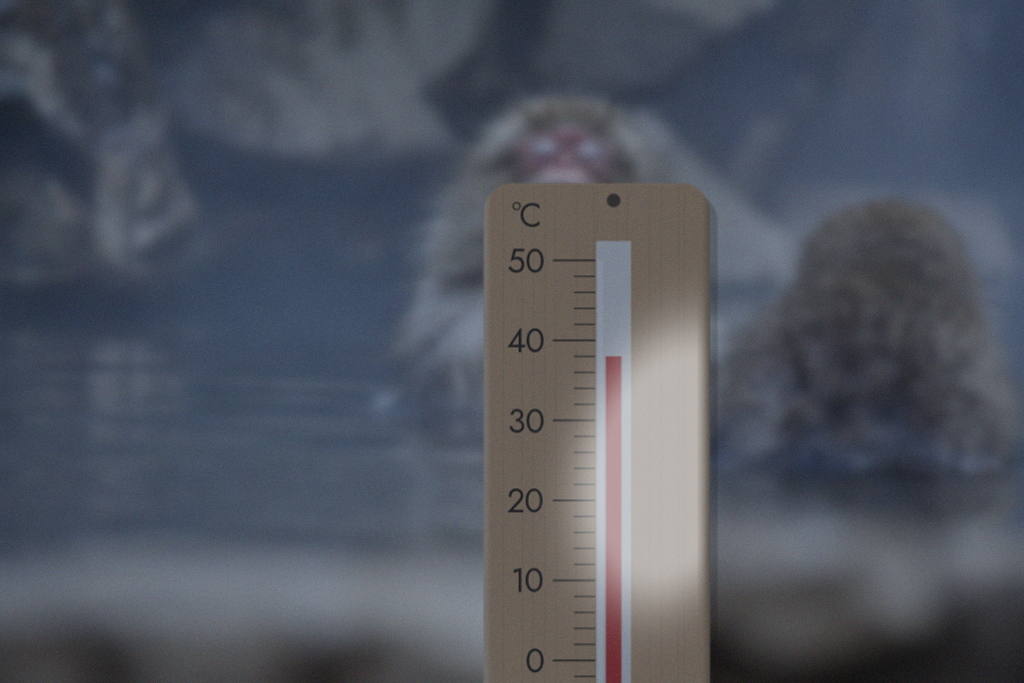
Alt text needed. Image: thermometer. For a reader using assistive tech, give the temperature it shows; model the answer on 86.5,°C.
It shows 38,°C
